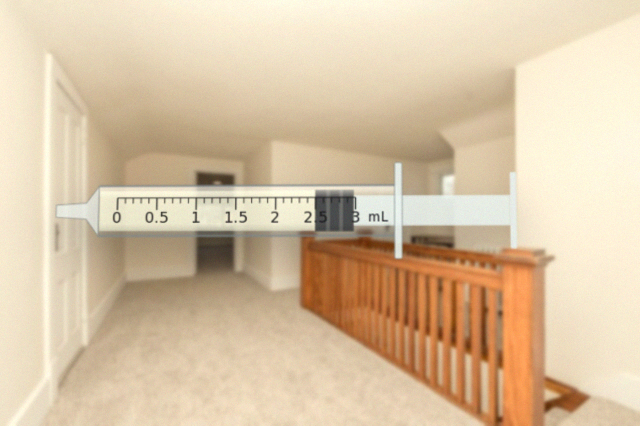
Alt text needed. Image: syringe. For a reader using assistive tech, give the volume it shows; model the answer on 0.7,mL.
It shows 2.5,mL
